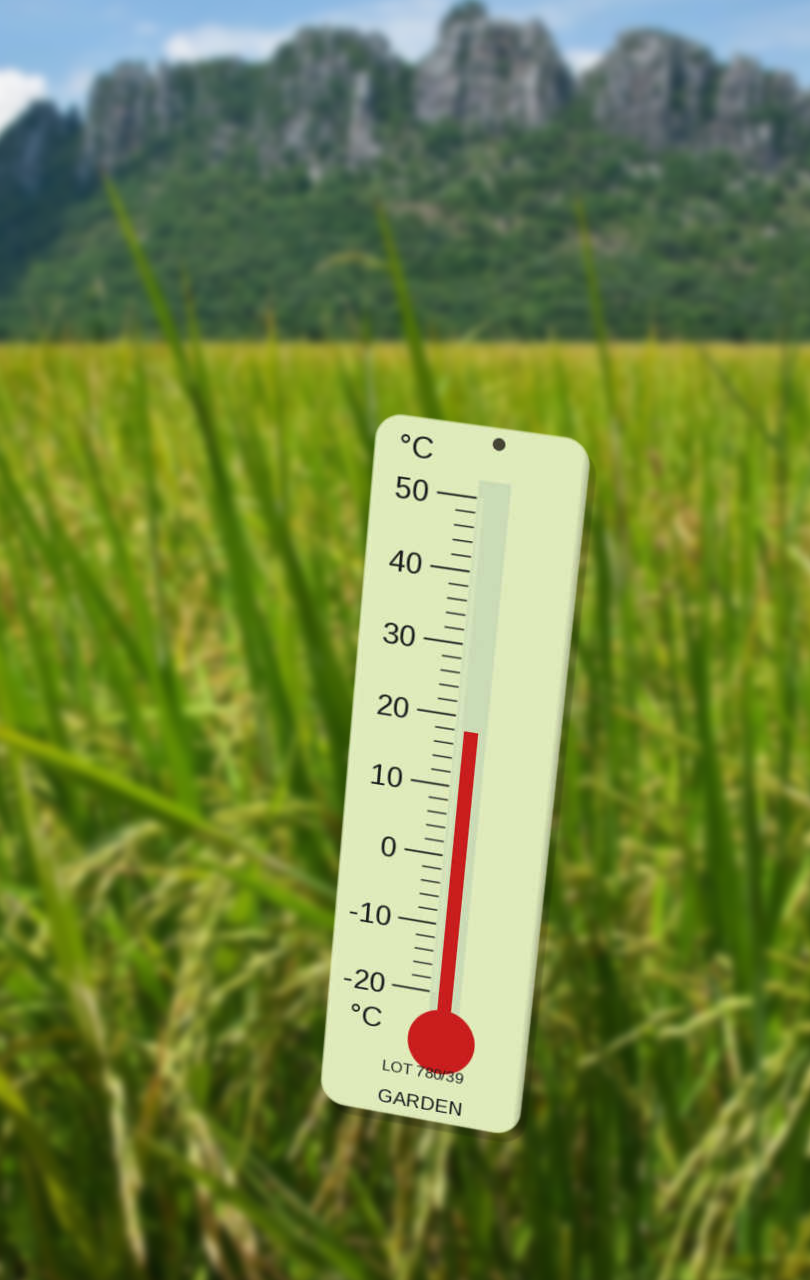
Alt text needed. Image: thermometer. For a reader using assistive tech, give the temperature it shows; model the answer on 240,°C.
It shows 18,°C
